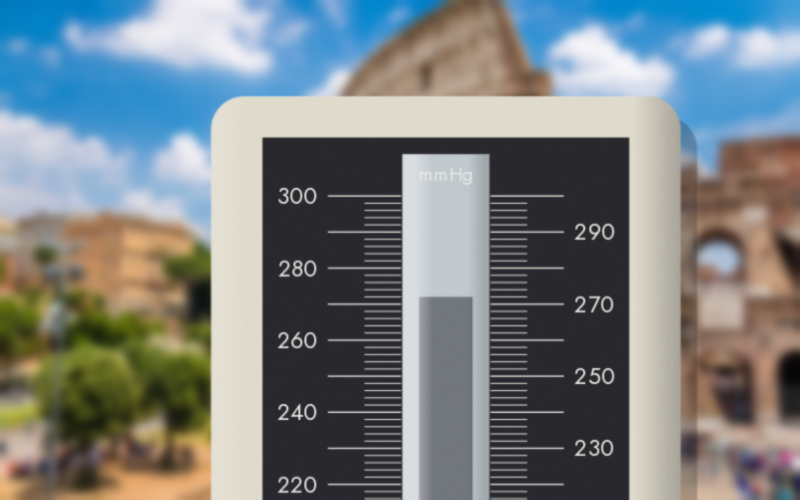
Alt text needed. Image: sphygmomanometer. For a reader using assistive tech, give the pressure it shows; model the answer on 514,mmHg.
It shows 272,mmHg
